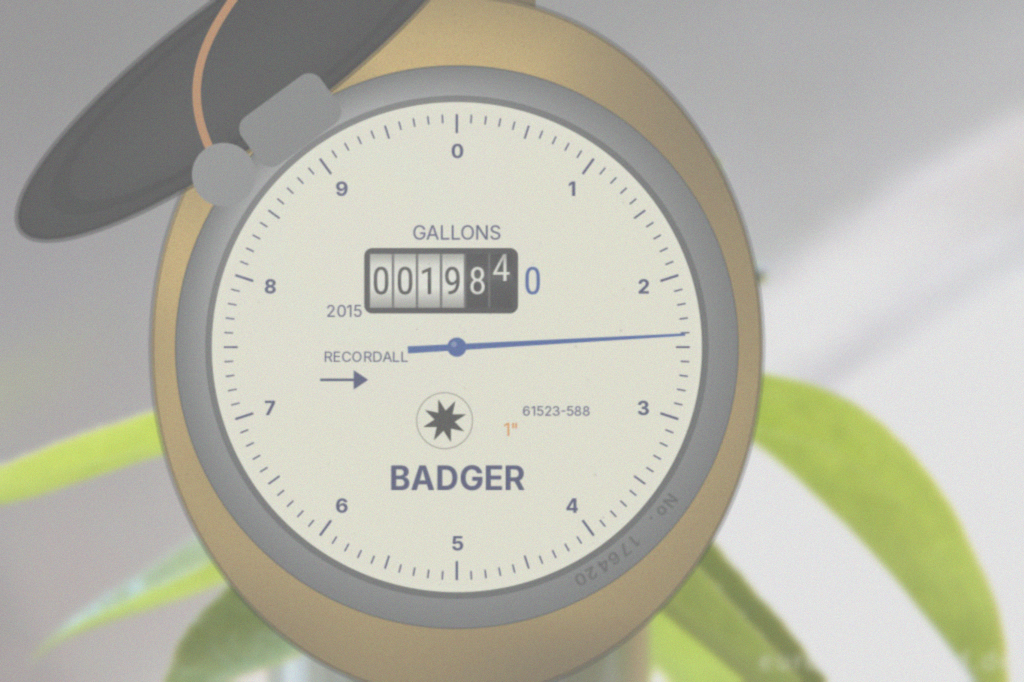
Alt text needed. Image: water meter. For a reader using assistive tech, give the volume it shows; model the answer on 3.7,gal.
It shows 19842.4,gal
